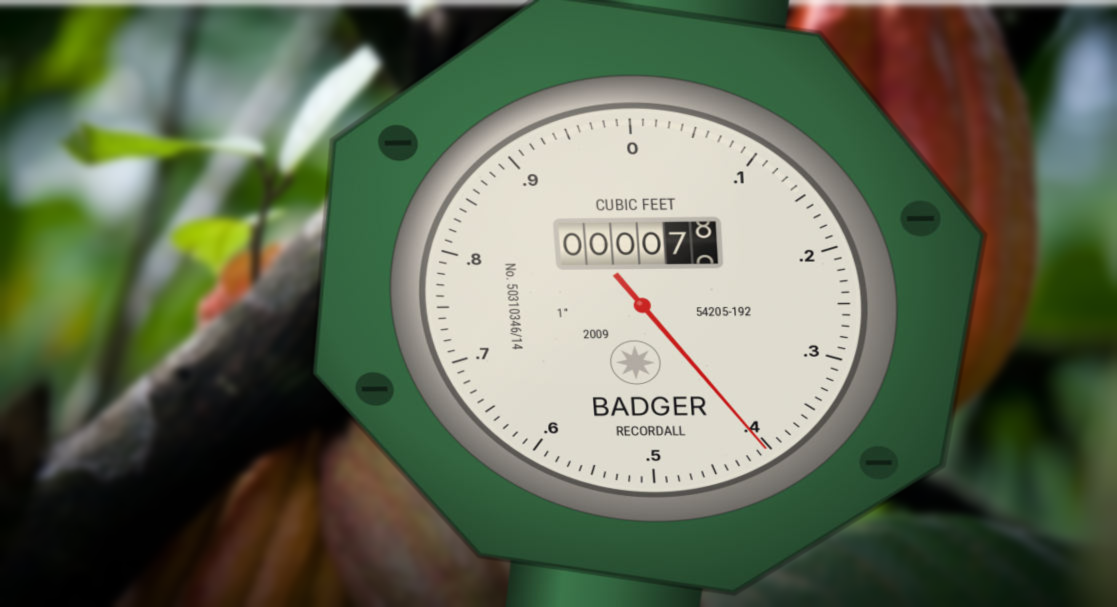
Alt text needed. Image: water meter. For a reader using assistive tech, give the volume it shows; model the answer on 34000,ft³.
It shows 78.40,ft³
